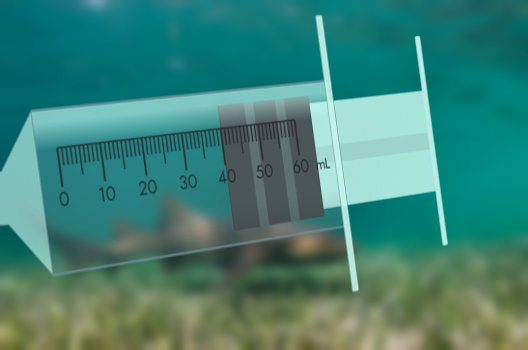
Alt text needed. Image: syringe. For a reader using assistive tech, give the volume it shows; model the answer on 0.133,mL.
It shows 40,mL
